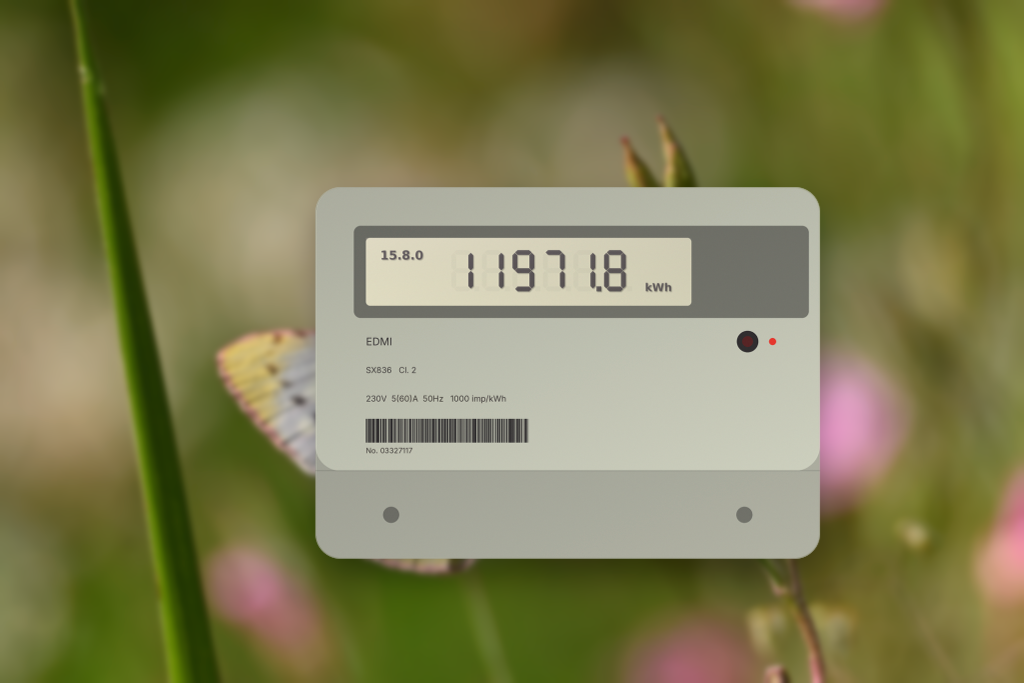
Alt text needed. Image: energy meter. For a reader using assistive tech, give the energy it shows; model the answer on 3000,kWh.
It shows 11971.8,kWh
